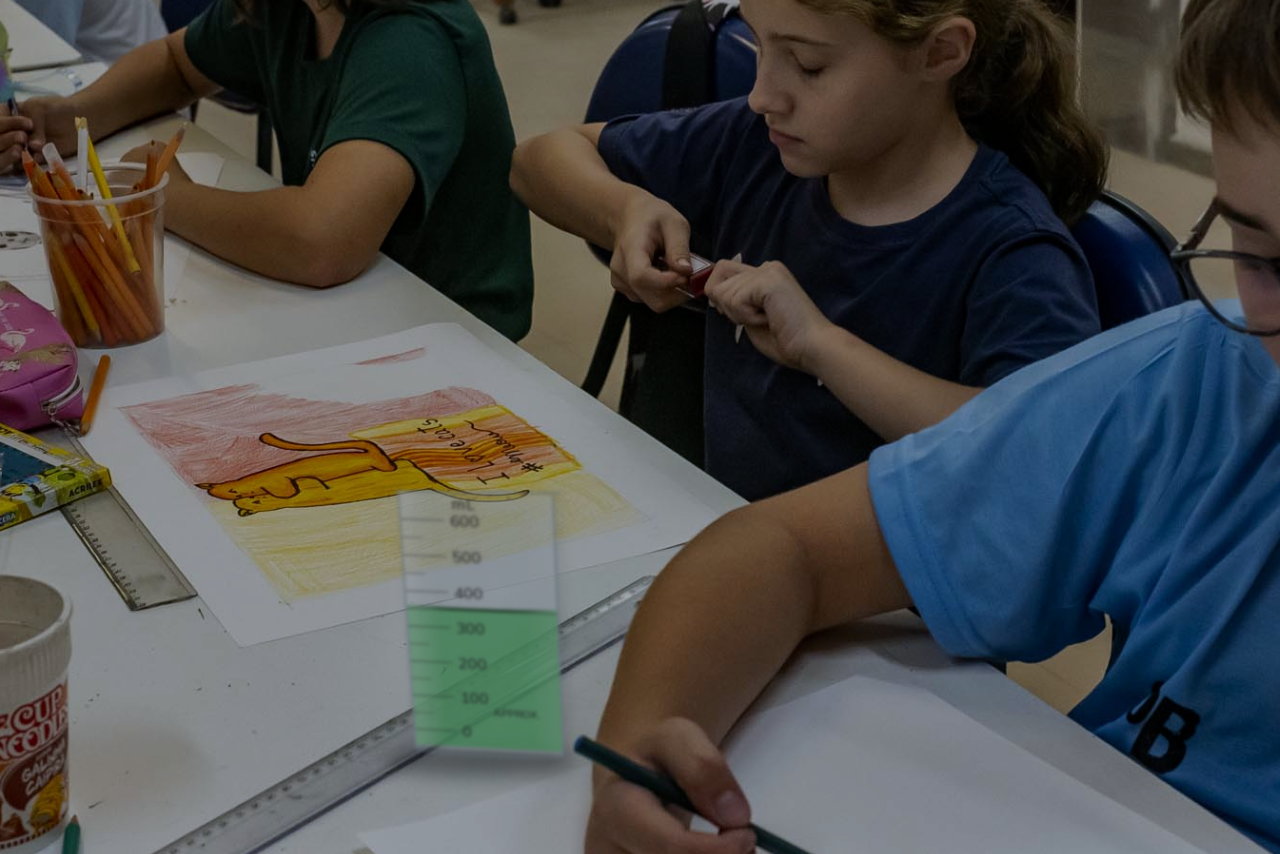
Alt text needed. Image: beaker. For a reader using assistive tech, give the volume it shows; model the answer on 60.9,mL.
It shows 350,mL
